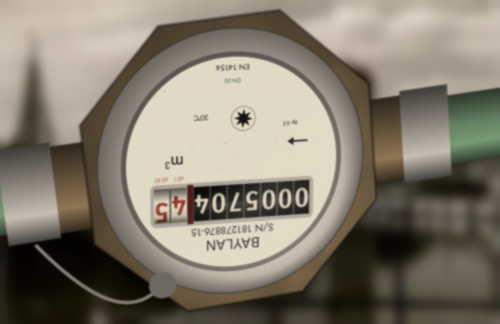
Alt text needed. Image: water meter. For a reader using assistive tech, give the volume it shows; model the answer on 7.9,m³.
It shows 5704.45,m³
